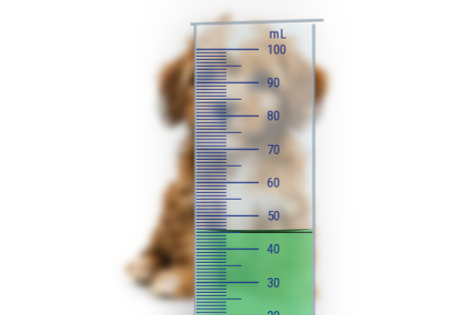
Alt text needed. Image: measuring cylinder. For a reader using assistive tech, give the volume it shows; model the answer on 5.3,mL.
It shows 45,mL
